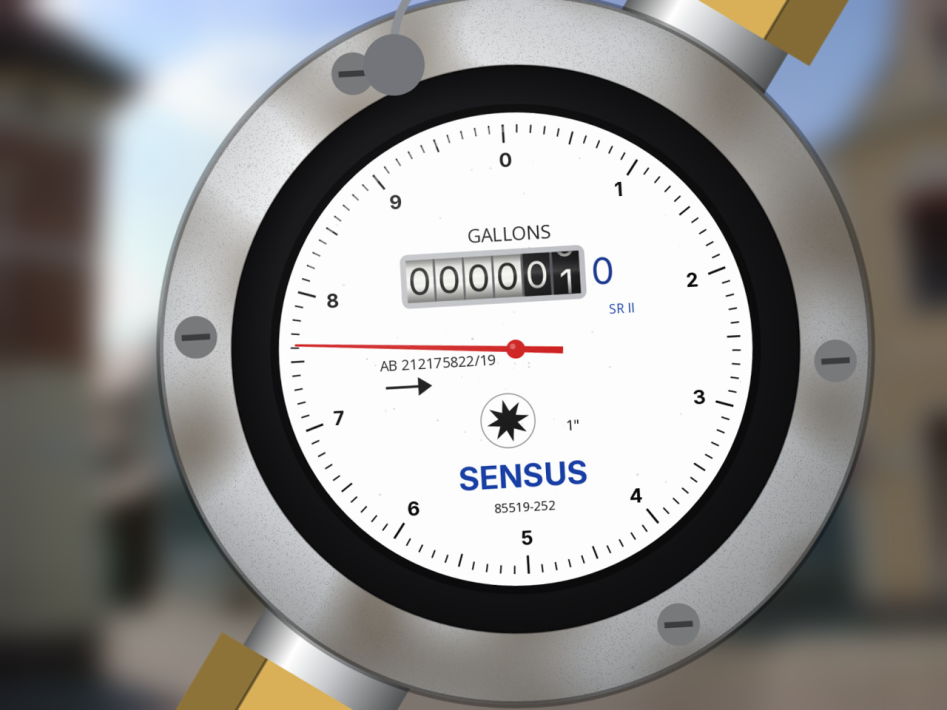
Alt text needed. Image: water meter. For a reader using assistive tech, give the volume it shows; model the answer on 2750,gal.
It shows 7.6,gal
